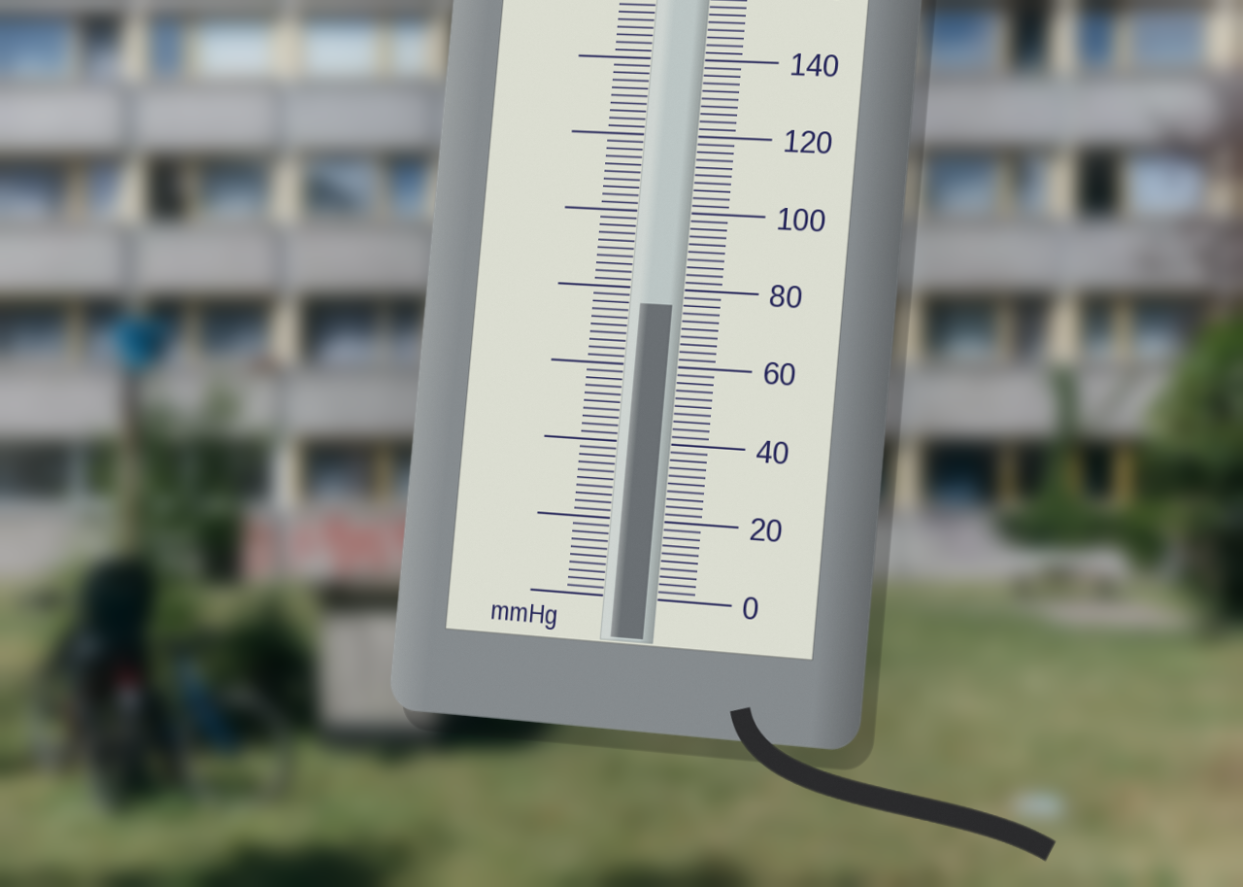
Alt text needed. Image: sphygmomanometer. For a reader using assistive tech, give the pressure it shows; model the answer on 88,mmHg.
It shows 76,mmHg
